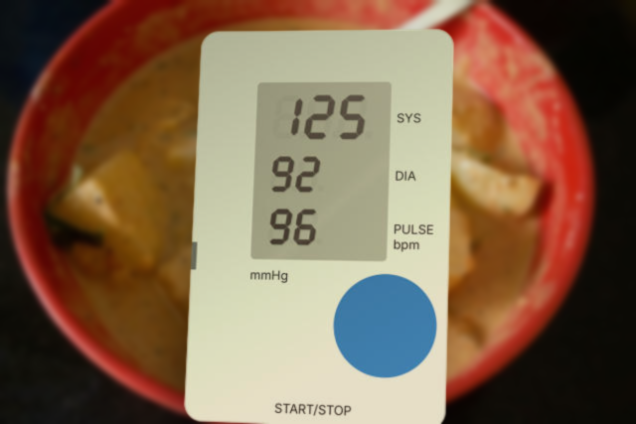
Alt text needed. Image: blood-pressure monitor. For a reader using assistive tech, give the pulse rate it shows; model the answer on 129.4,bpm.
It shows 96,bpm
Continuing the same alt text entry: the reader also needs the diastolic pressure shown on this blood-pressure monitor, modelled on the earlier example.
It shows 92,mmHg
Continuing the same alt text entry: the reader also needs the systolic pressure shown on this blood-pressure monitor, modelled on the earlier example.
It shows 125,mmHg
